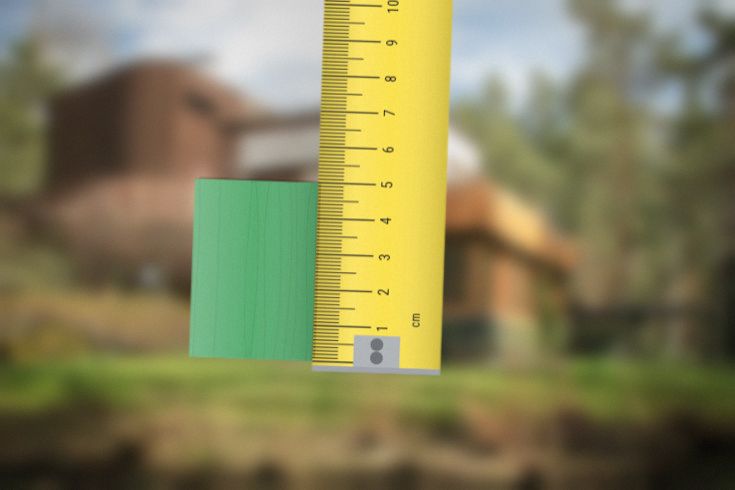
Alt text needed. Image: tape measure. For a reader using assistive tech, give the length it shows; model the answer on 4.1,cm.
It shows 5,cm
